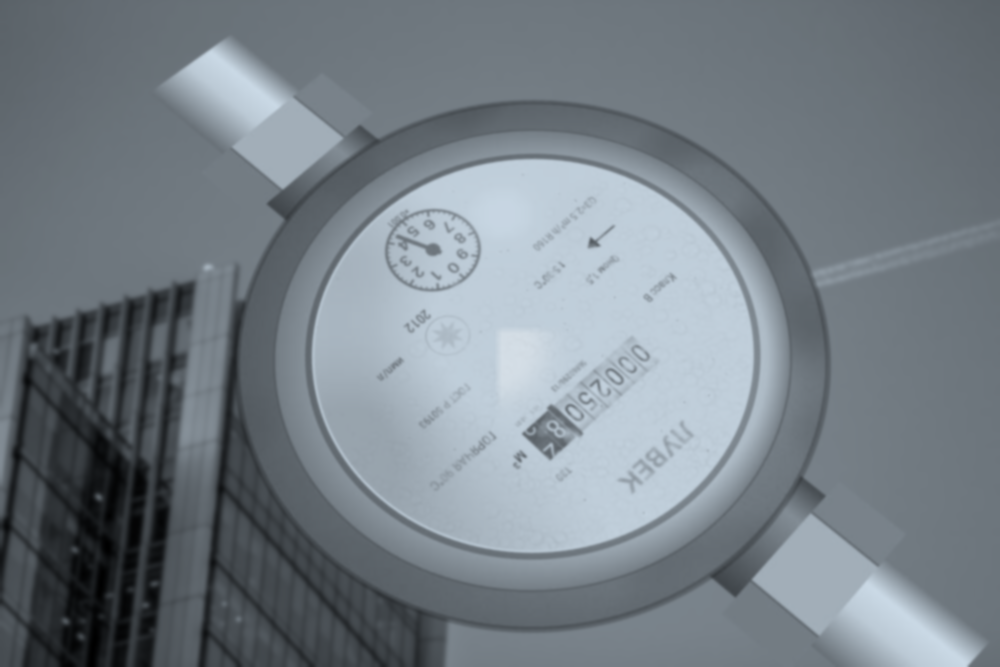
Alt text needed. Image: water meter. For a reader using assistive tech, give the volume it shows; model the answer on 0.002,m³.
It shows 250.824,m³
